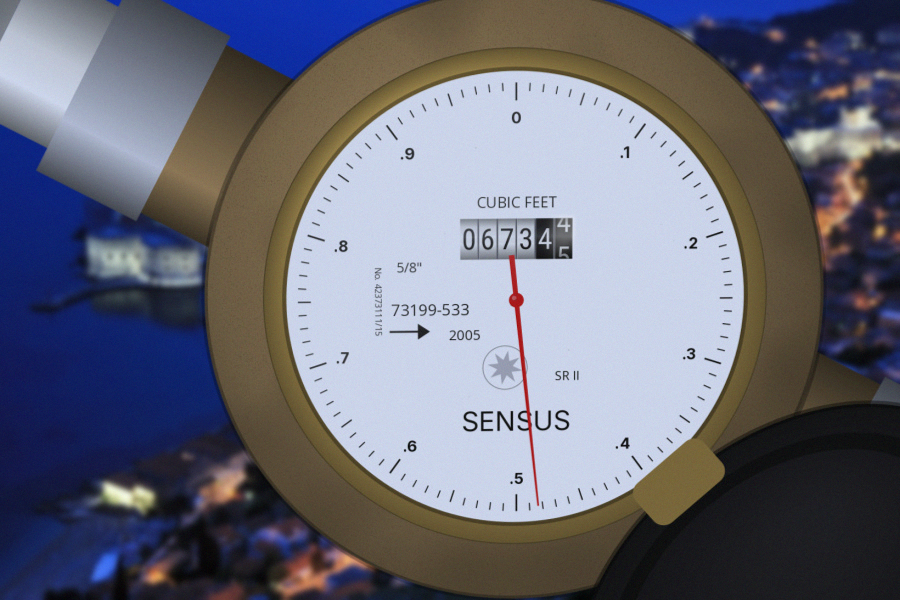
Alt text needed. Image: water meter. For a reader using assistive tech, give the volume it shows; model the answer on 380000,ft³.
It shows 67344.48,ft³
